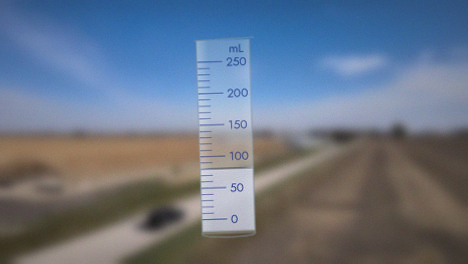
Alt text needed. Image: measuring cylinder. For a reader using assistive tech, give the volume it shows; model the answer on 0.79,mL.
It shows 80,mL
